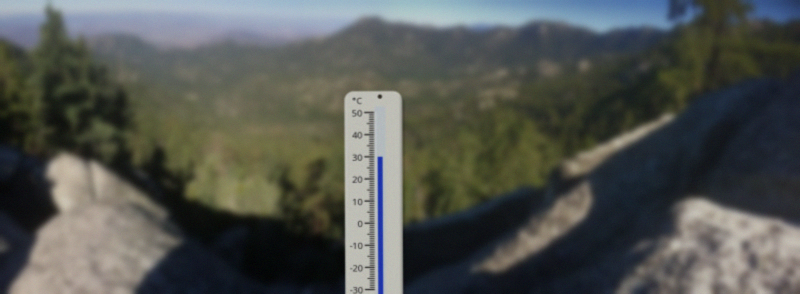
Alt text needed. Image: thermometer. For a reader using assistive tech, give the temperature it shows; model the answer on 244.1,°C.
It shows 30,°C
